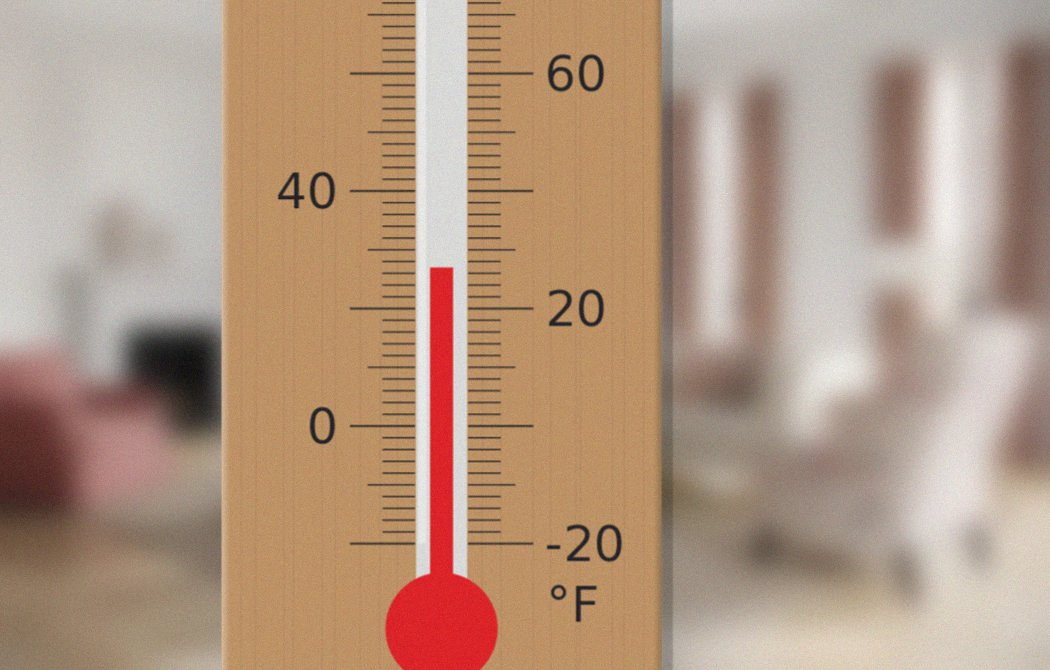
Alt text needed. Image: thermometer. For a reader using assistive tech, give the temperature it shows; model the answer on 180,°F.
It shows 27,°F
